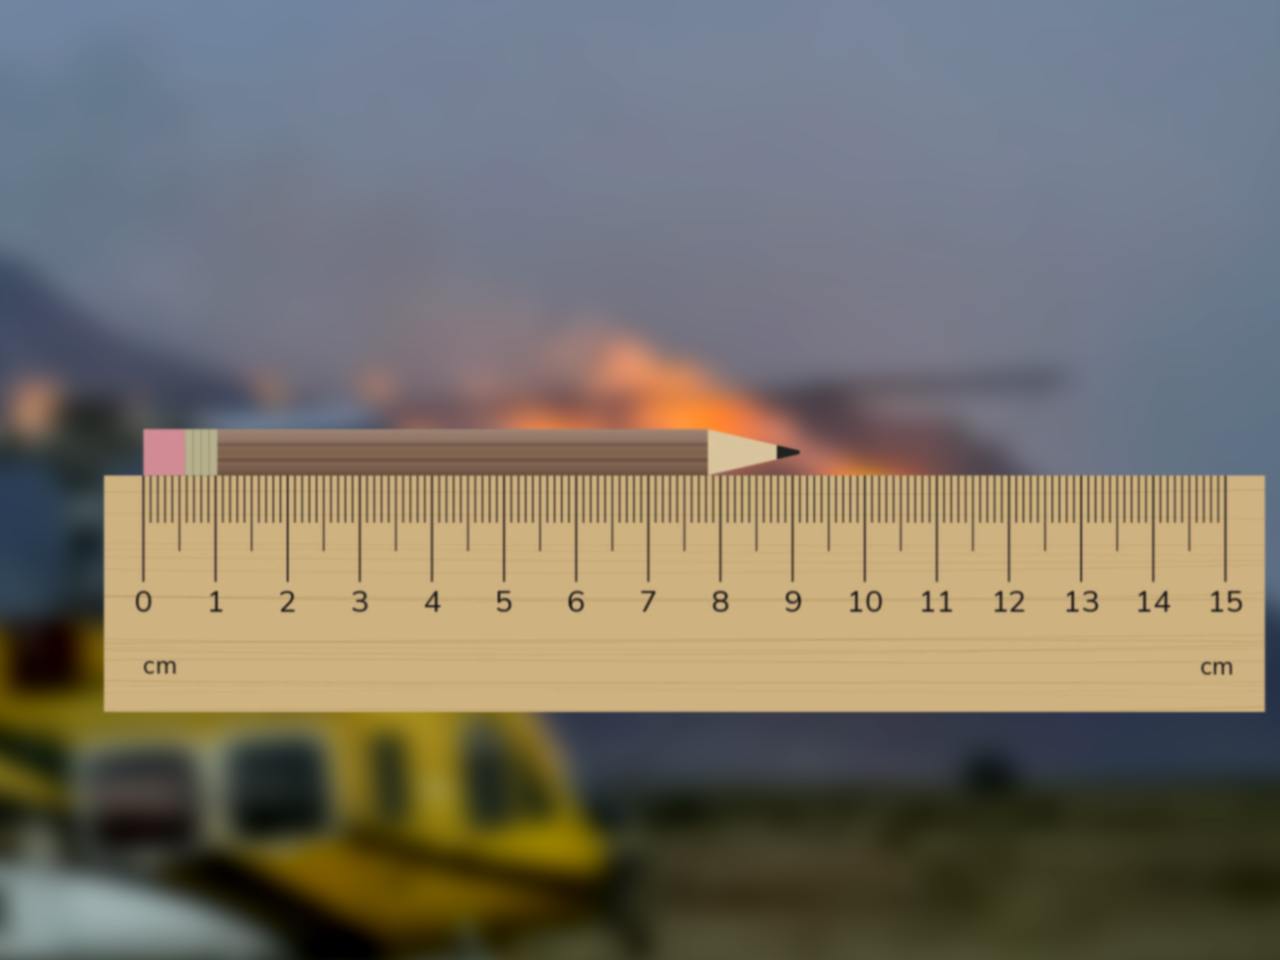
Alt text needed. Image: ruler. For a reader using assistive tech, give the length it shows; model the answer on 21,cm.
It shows 9.1,cm
